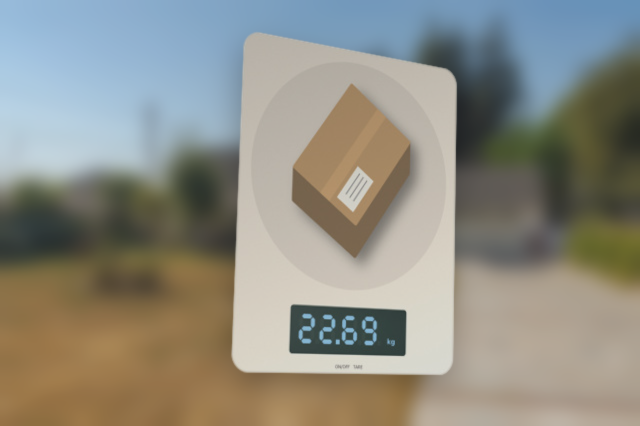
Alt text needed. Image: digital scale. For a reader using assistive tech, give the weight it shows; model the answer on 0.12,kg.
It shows 22.69,kg
